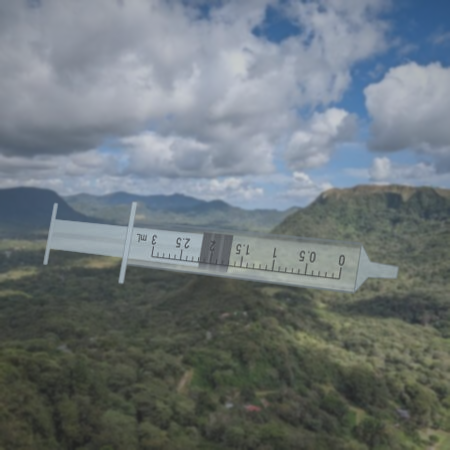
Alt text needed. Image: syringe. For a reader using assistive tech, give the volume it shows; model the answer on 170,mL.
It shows 1.7,mL
